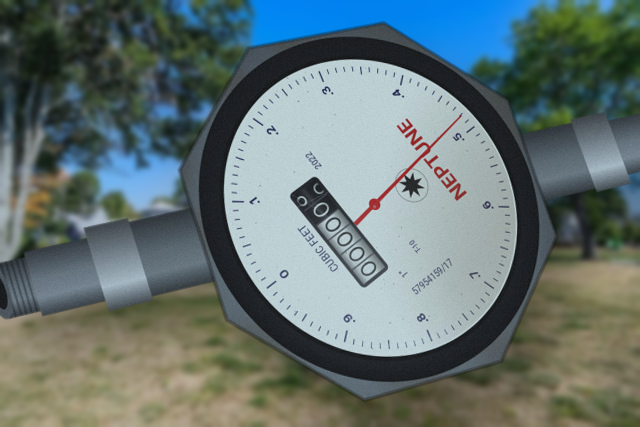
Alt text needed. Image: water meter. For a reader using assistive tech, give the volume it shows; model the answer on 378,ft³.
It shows 8.48,ft³
